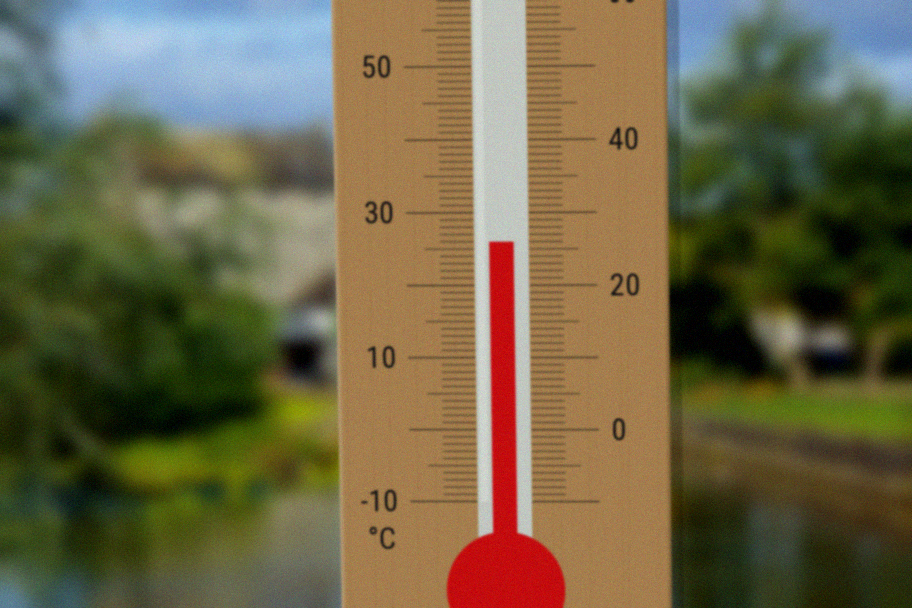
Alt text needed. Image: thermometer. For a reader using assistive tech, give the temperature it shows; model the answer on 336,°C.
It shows 26,°C
